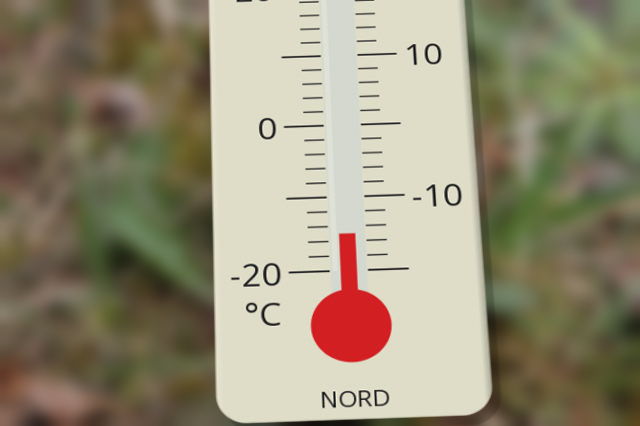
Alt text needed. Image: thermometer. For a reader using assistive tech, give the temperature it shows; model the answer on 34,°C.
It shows -15,°C
